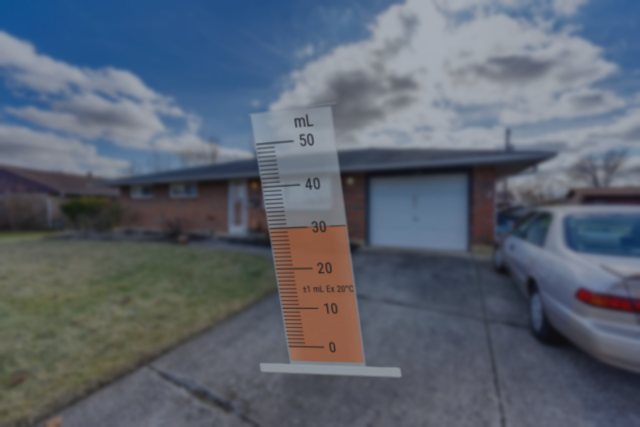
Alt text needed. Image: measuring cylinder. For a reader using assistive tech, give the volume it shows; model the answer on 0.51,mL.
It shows 30,mL
